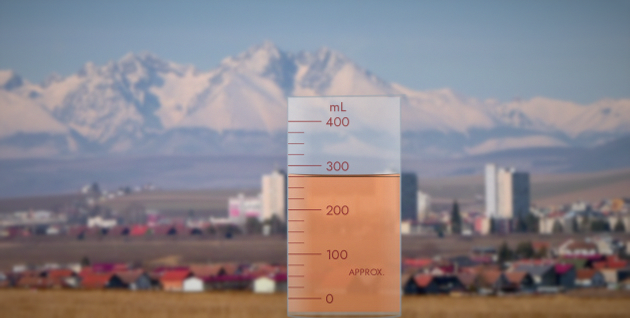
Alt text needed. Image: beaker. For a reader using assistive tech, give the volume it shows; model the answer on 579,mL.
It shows 275,mL
